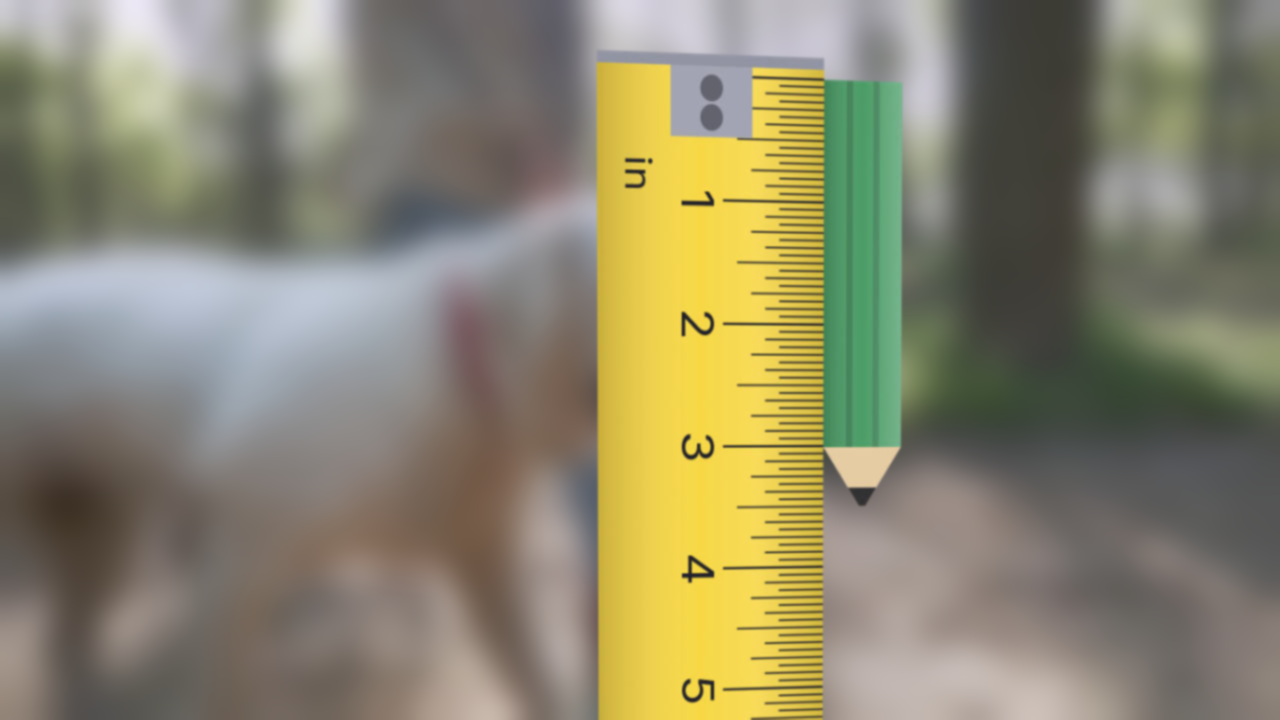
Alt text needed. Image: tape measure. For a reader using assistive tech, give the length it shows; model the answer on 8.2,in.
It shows 3.5,in
